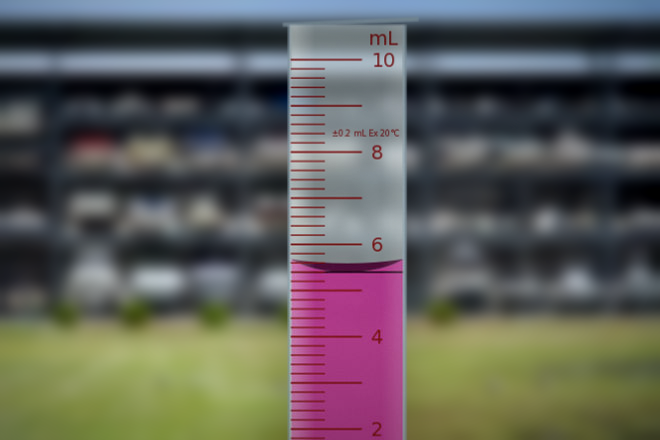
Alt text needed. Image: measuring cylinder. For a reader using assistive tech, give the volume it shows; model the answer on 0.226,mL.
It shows 5.4,mL
